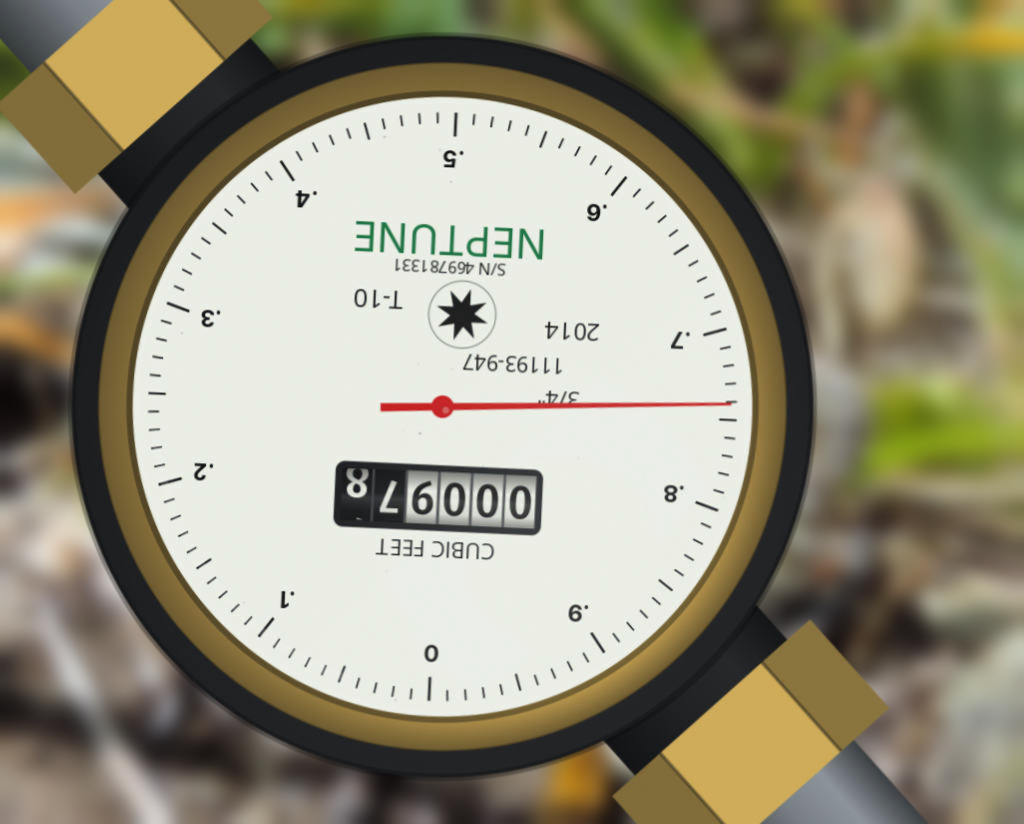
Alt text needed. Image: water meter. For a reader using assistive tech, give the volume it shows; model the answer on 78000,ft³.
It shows 977.74,ft³
